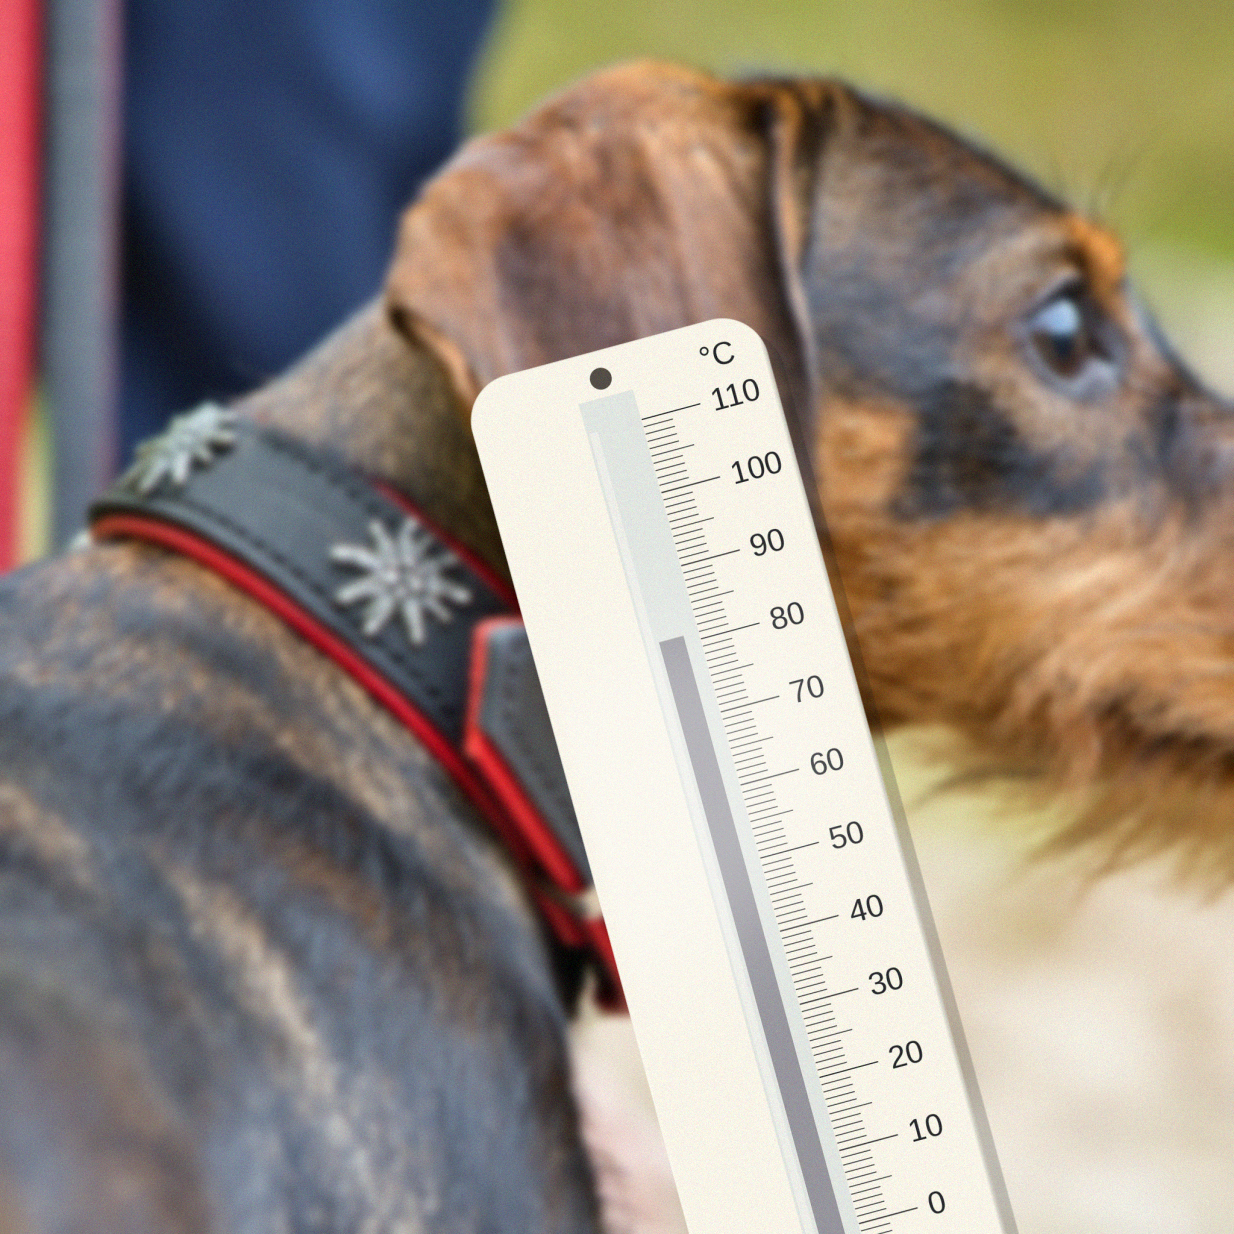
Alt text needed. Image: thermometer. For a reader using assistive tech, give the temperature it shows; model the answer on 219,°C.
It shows 81,°C
